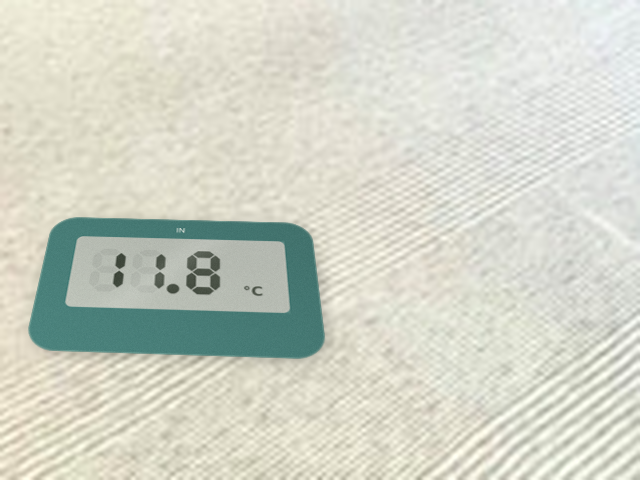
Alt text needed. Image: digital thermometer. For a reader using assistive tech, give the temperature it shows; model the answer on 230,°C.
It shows 11.8,°C
